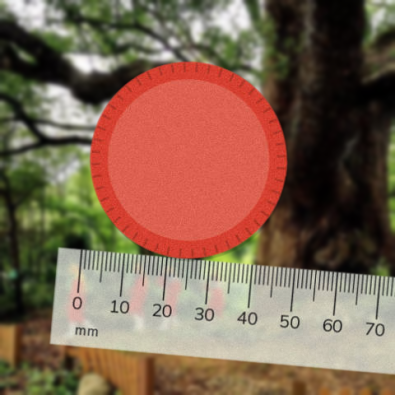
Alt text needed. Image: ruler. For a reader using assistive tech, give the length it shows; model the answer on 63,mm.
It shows 46,mm
